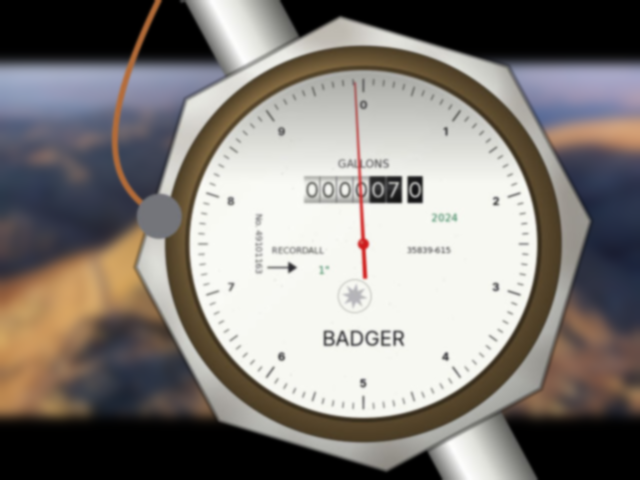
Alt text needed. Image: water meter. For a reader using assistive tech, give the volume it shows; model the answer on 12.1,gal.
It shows 69.9,gal
